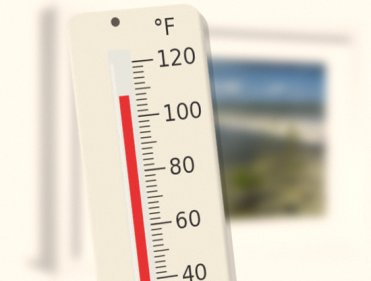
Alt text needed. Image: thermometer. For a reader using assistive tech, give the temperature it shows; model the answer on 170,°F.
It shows 108,°F
